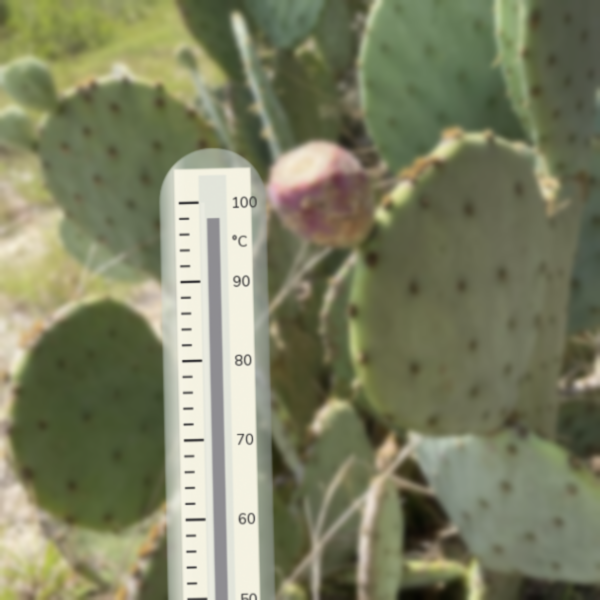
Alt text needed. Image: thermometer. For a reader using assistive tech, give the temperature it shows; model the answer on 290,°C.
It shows 98,°C
